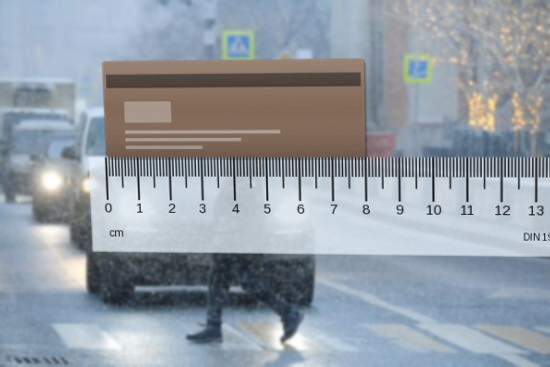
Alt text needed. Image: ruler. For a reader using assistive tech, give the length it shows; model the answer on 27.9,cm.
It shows 8,cm
